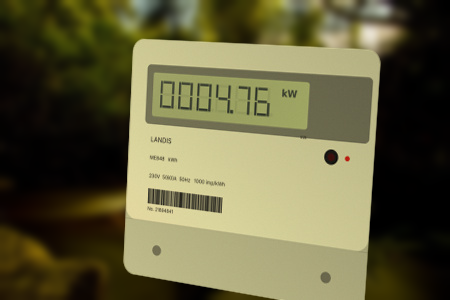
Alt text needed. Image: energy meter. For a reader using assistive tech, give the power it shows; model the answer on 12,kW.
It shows 4.76,kW
